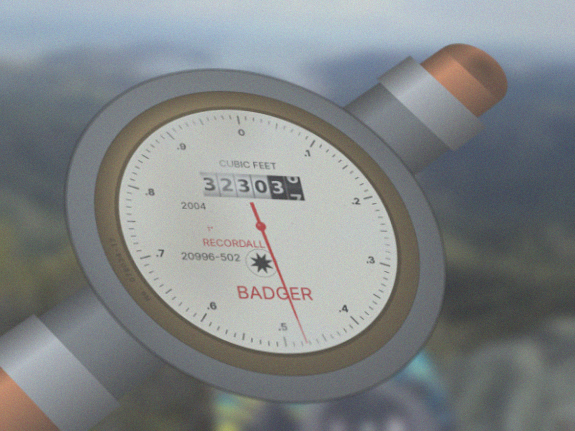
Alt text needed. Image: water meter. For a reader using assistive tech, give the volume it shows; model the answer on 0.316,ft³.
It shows 323036.47,ft³
